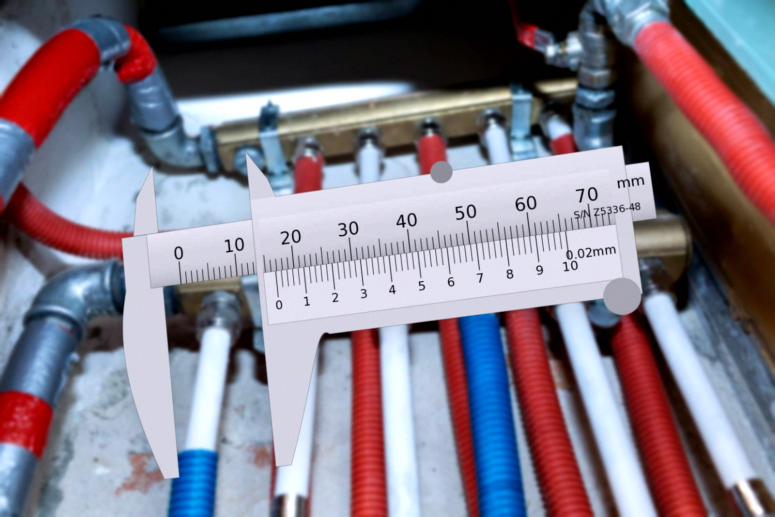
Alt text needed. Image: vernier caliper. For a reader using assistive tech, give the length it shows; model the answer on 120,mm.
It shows 16.8,mm
